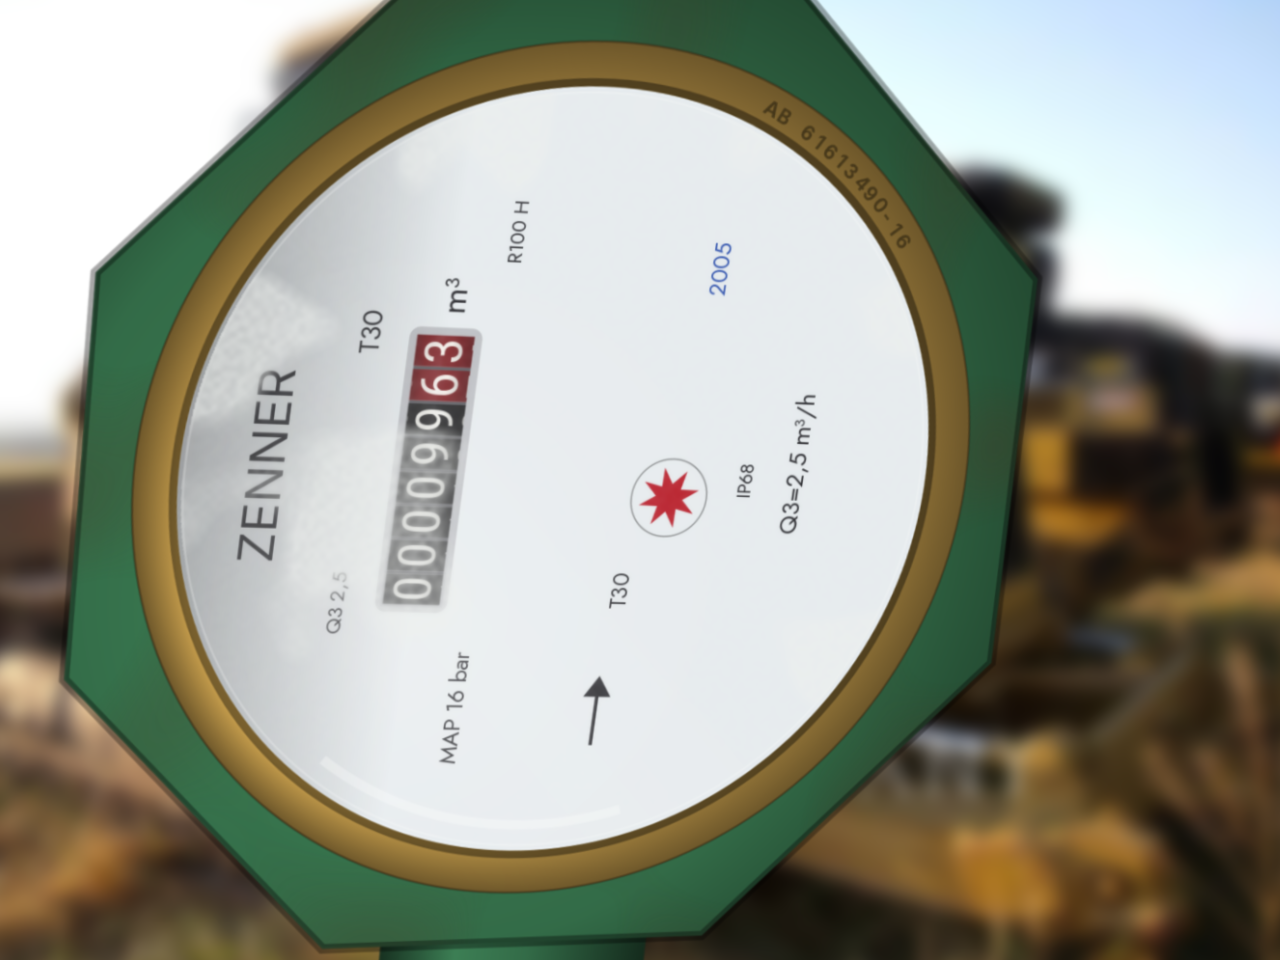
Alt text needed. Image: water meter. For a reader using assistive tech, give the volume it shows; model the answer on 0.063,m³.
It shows 99.63,m³
